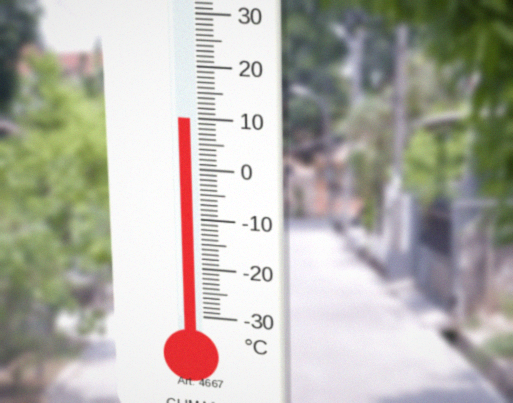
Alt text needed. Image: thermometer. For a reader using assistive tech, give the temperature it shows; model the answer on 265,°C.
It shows 10,°C
